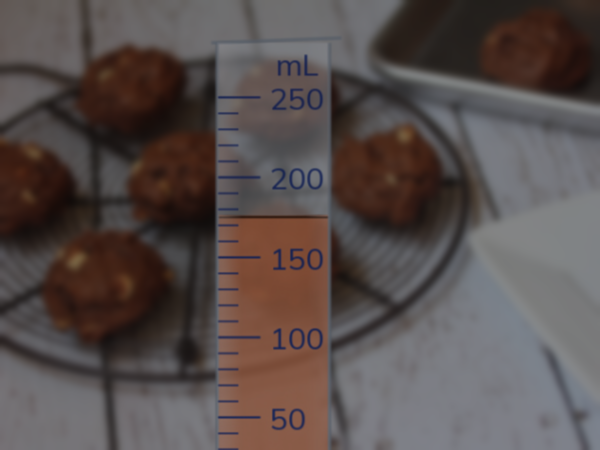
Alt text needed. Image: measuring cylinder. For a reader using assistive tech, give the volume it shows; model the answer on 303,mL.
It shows 175,mL
